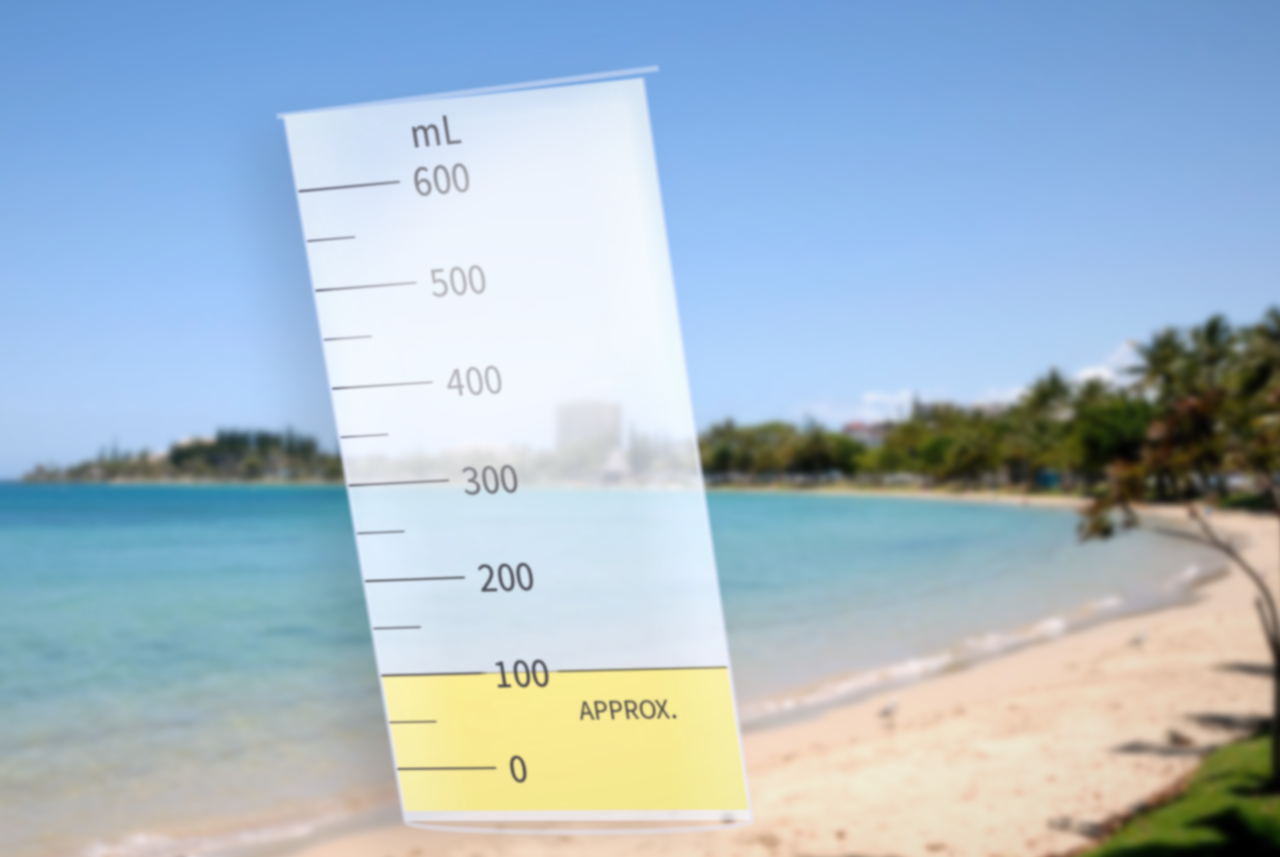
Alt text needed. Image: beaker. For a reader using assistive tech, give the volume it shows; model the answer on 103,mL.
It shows 100,mL
